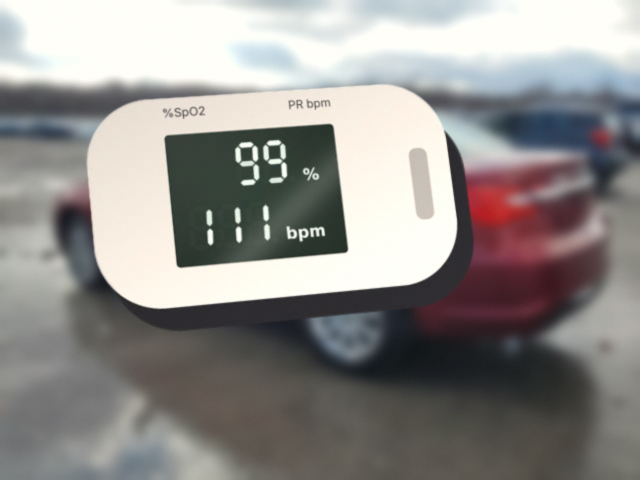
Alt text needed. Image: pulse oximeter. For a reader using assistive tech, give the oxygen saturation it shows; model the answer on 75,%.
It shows 99,%
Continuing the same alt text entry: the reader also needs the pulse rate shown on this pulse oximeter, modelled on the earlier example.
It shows 111,bpm
